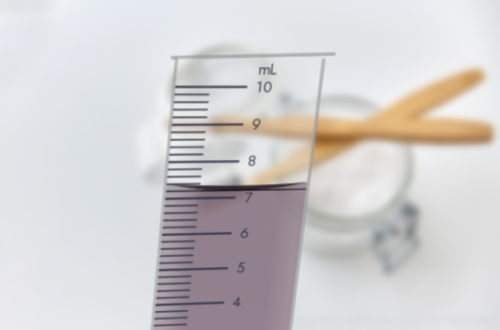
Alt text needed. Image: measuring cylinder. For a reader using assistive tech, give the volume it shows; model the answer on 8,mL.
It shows 7.2,mL
